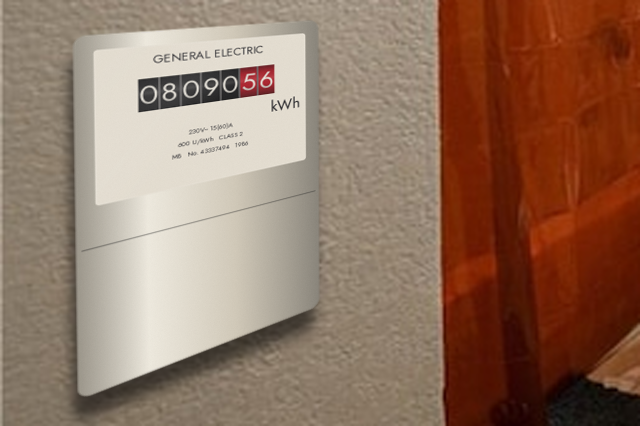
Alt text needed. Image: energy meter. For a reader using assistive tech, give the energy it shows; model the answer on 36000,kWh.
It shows 8090.56,kWh
